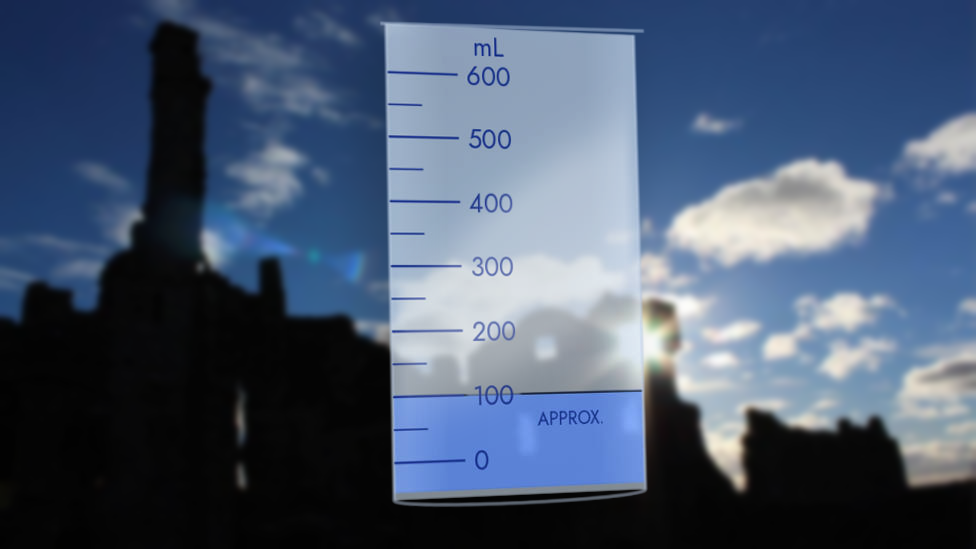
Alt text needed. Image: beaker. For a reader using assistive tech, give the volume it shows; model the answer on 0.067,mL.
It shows 100,mL
